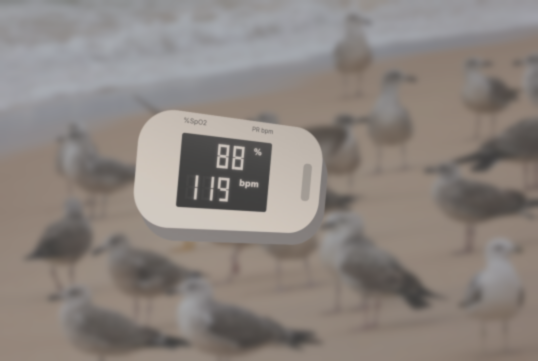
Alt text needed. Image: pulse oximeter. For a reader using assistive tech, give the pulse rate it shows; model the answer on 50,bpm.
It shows 119,bpm
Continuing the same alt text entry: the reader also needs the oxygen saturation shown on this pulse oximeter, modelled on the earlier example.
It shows 88,%
